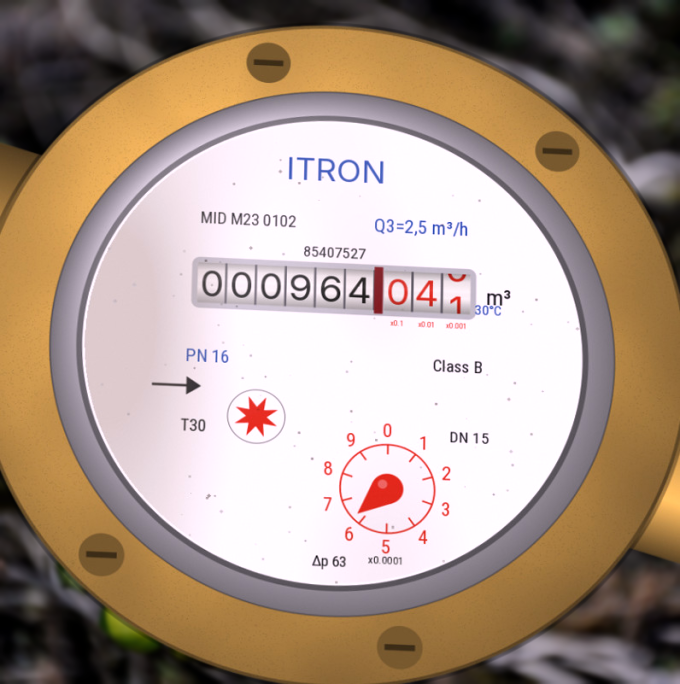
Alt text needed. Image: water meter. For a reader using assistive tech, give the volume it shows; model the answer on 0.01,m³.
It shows 964.0406,m³
